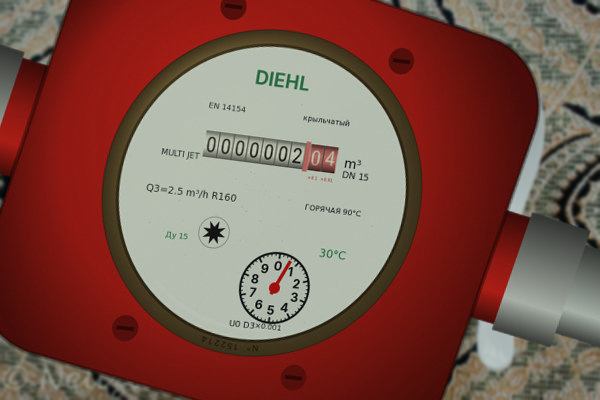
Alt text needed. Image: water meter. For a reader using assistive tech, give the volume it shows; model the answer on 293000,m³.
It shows 2.040,m³
